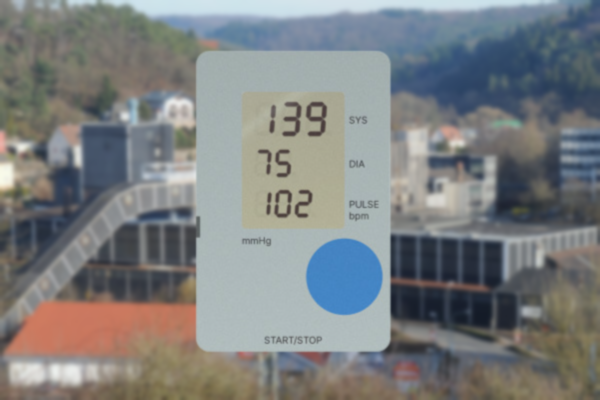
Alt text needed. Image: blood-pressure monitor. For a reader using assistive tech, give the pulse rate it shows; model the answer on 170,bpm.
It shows 102,bpm
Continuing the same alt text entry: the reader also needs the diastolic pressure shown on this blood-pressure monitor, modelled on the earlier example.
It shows 75,mmHg
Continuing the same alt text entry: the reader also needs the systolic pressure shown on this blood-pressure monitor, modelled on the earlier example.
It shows 139,mmHg
